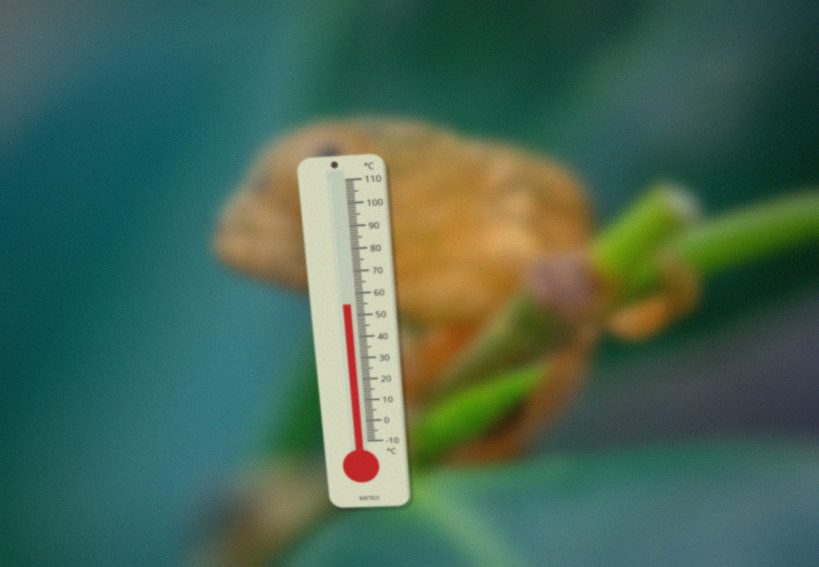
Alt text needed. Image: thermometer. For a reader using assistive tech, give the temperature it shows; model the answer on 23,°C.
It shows 55,°C
